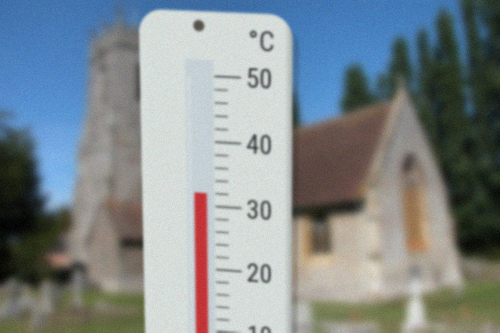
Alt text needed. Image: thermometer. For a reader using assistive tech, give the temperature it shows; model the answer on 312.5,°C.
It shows 32,°C
